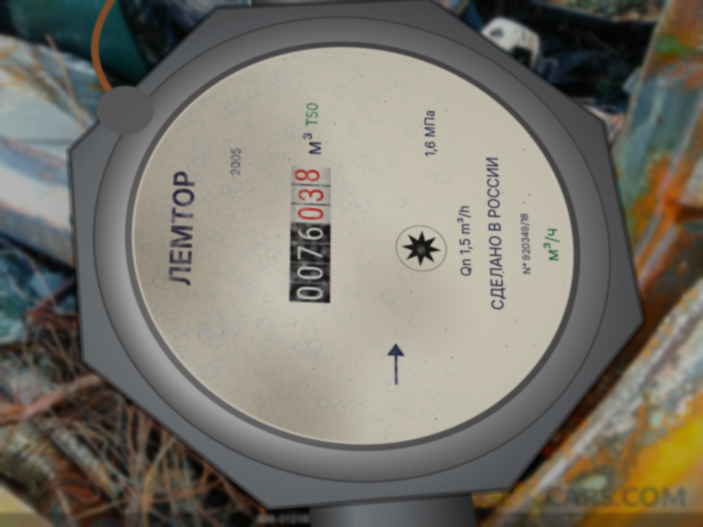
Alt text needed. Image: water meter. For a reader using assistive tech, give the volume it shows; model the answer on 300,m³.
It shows 76.038,m³
